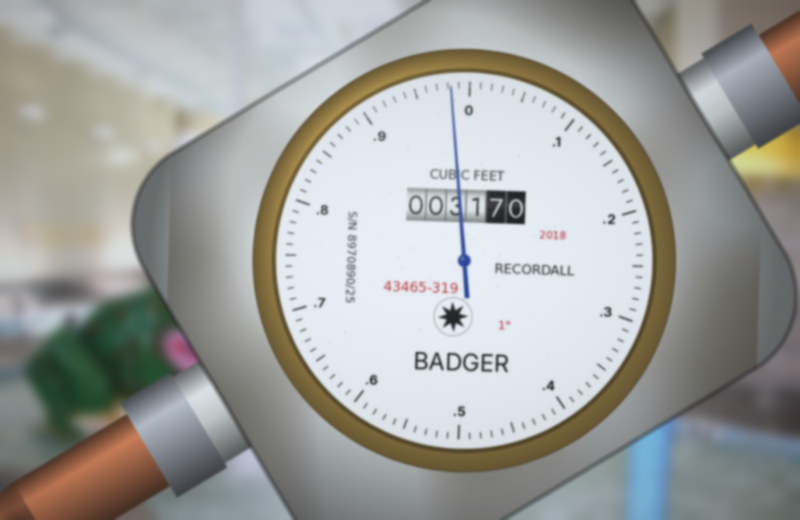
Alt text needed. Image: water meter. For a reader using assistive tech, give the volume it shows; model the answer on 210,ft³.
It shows 3169.98,ft³
